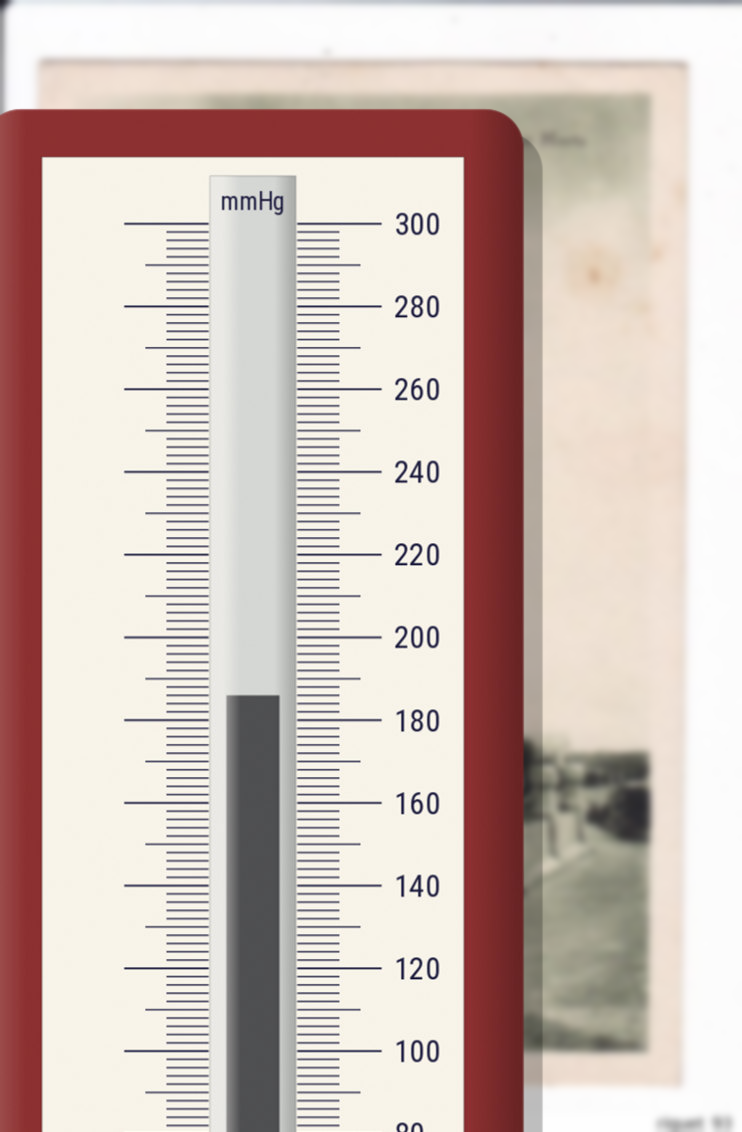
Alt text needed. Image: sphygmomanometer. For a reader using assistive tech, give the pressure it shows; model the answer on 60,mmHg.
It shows 186,mmHg
